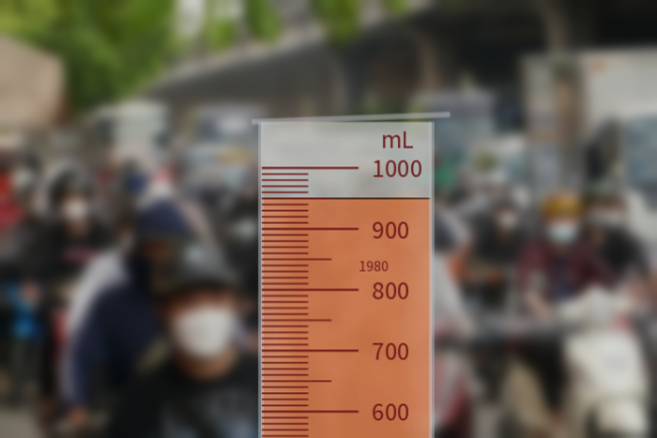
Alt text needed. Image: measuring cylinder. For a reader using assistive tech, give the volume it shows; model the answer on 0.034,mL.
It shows 950,mL
